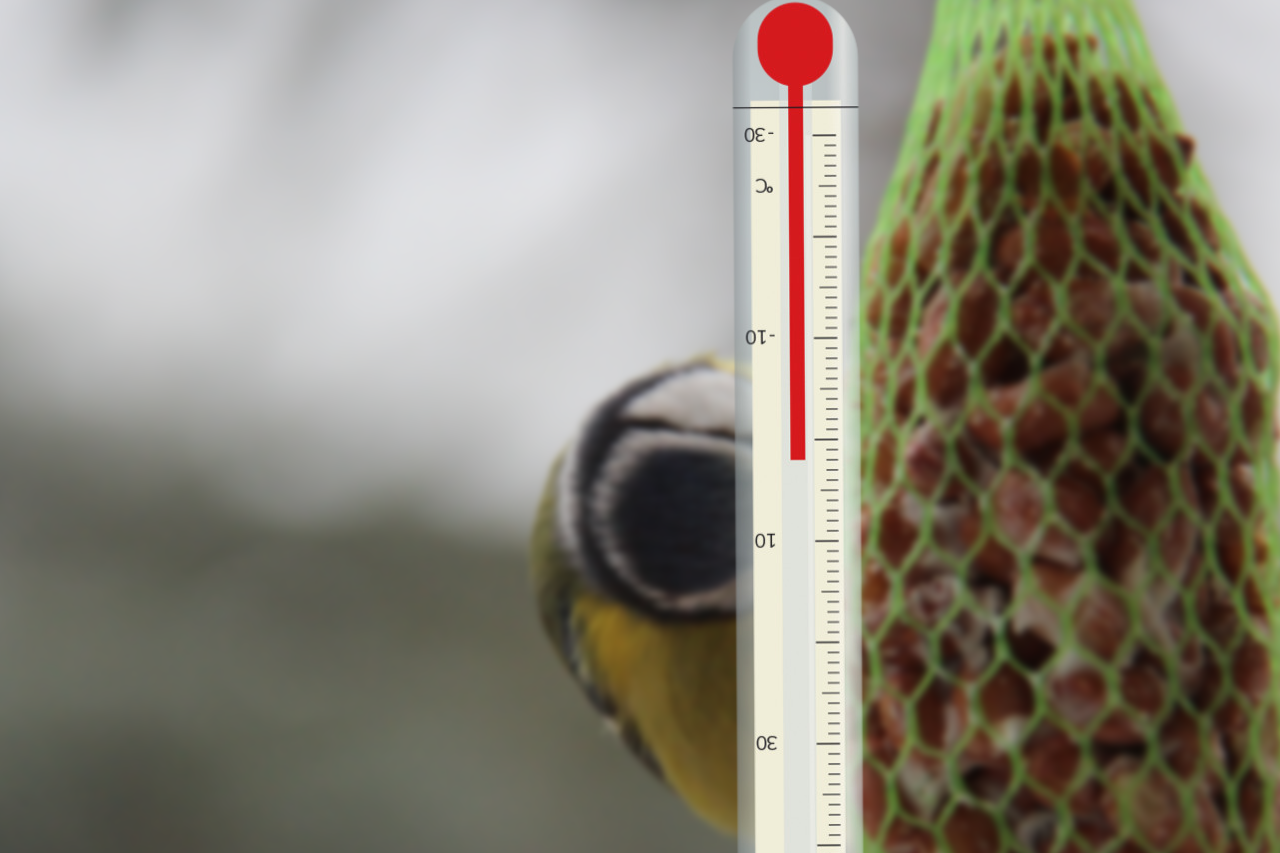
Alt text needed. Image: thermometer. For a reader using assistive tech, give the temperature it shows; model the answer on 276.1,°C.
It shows 2,°C
